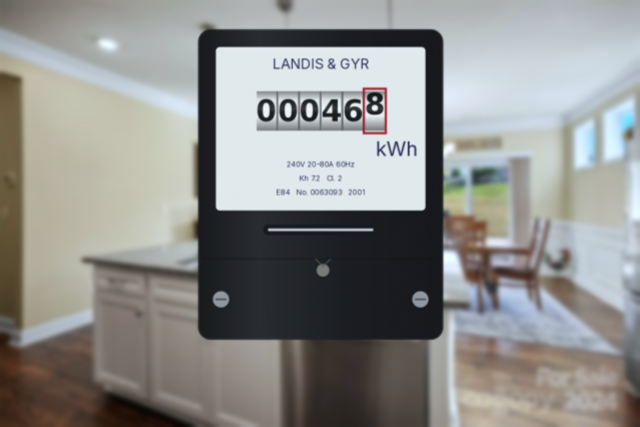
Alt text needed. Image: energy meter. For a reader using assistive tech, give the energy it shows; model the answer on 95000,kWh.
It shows 46.8,kWh
